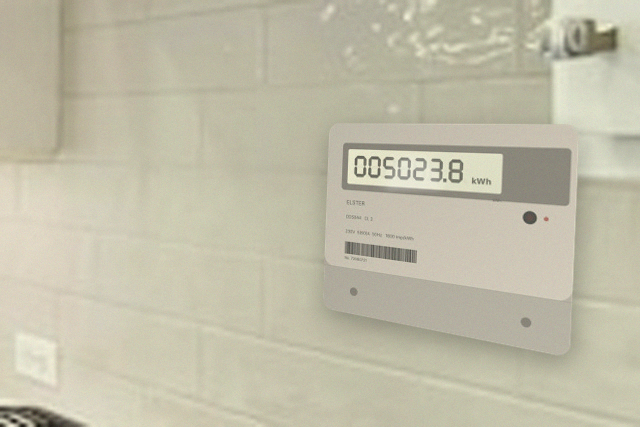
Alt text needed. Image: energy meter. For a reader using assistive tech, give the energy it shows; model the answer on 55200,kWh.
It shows 5023.8,kWh
